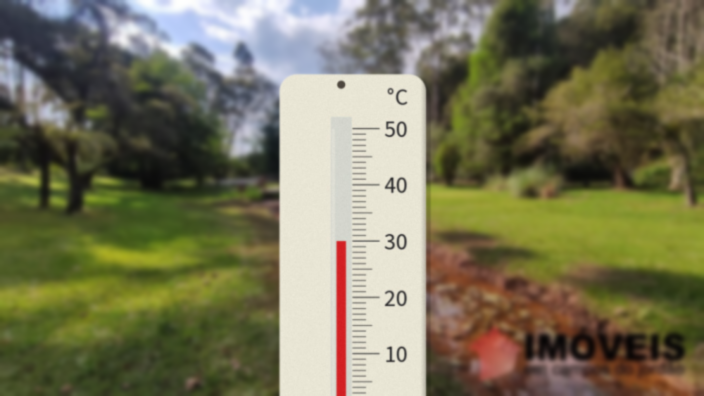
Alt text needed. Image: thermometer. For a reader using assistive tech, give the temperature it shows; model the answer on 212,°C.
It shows 30,°C
